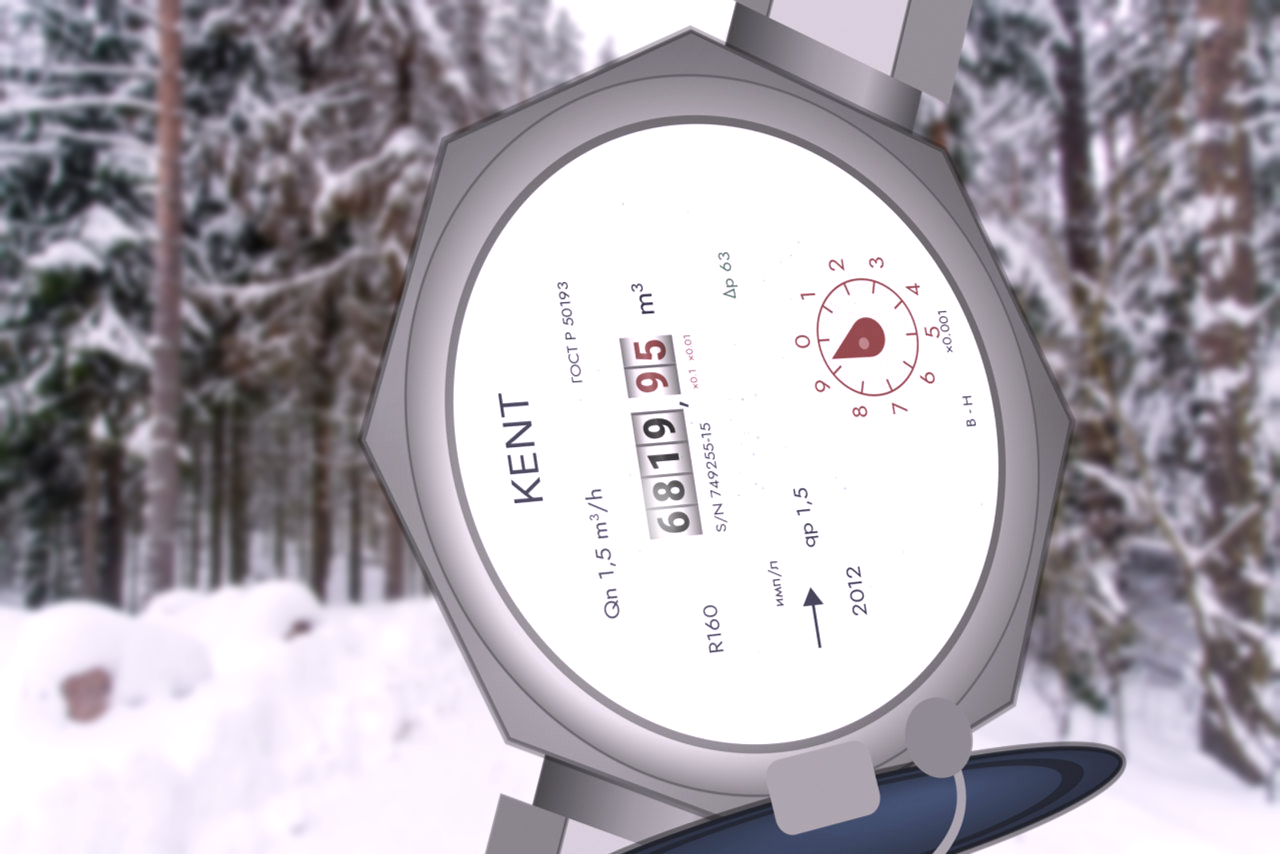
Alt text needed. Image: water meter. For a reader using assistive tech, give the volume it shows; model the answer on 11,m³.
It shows 6819.949,m³
